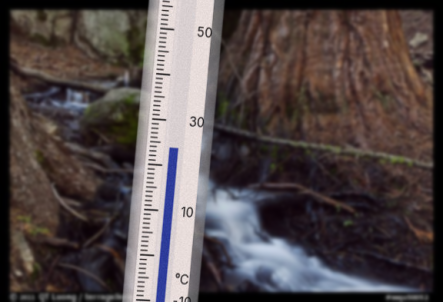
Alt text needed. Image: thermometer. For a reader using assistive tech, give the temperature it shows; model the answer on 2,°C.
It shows 24,°C
